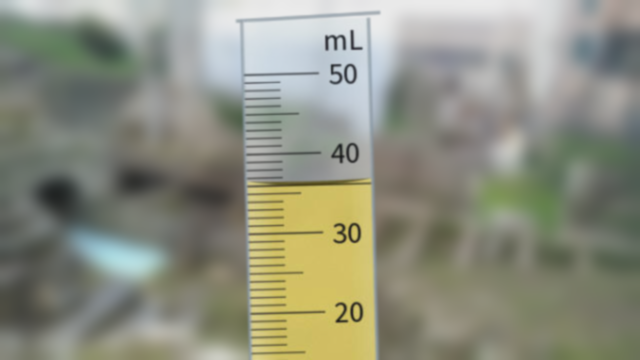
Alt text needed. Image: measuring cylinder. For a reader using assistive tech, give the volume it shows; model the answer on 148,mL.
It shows 36,mL
